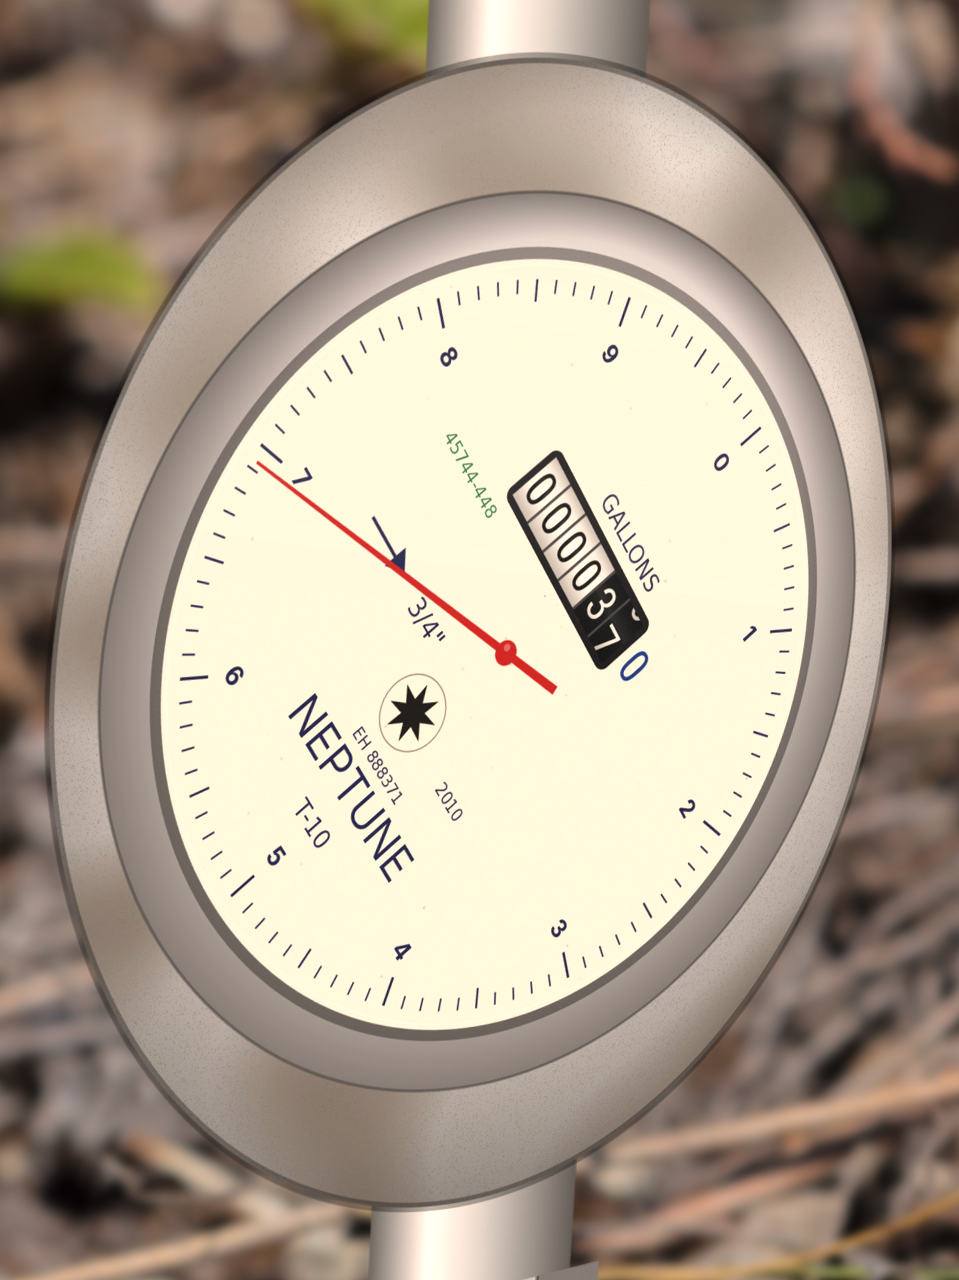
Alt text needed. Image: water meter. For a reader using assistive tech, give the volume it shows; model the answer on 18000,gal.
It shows 366.9,gal
